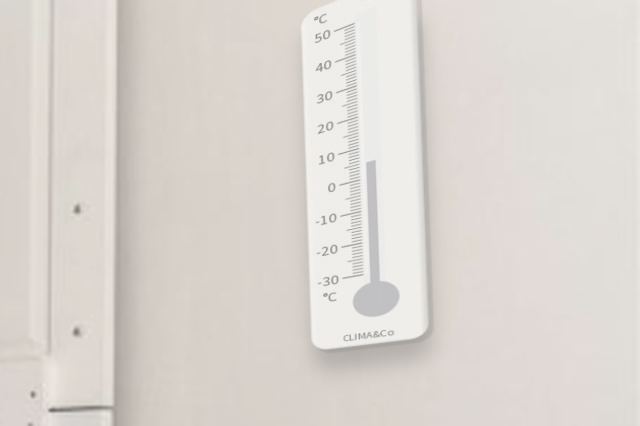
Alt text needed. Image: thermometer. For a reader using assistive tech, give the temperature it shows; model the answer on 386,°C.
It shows 5,°C
